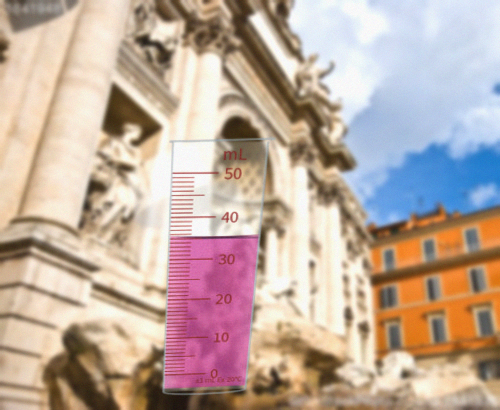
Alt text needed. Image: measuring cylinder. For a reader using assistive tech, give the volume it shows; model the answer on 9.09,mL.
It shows 35,mL
